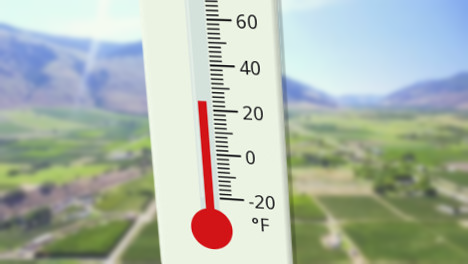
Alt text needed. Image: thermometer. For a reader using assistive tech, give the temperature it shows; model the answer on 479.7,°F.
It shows 24,°F
